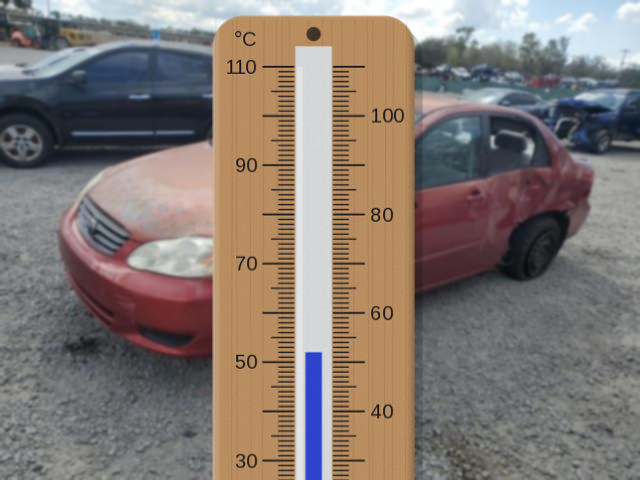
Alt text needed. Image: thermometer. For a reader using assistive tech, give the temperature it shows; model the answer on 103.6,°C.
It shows 52,°C
